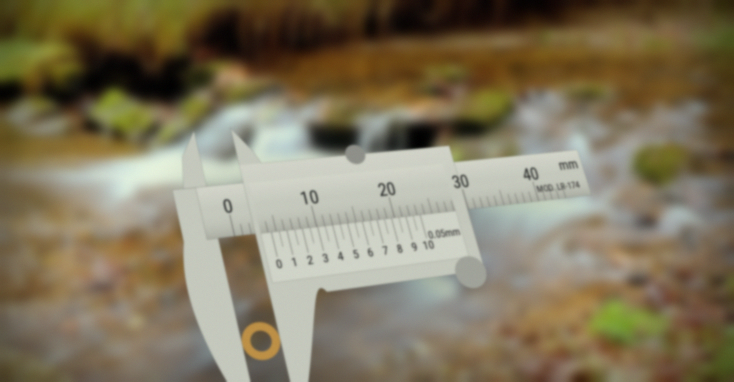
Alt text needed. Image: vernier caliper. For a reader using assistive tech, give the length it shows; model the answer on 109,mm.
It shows 4.4,mm
